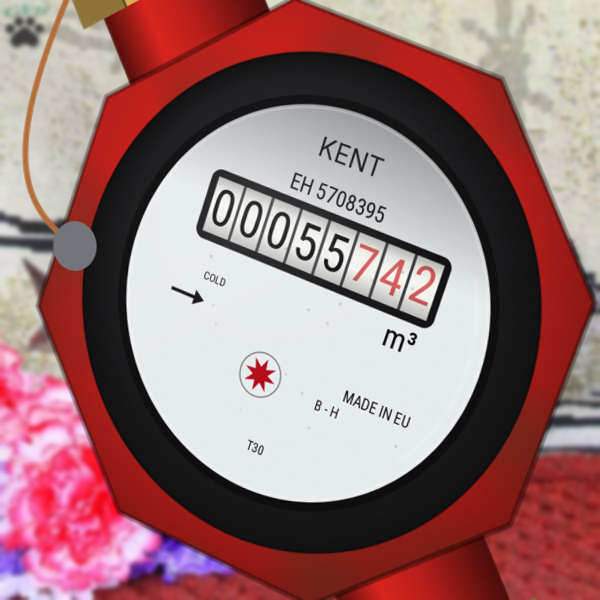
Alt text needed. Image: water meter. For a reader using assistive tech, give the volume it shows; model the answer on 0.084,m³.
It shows 55.742,m³
